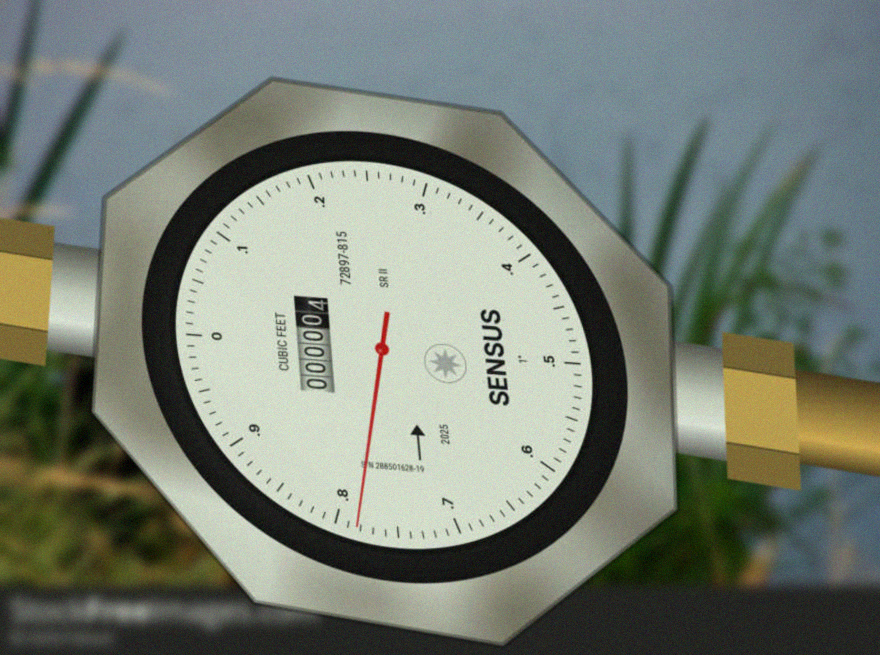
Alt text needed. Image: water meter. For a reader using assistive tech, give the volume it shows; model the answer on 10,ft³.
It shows 3.78,ft³
